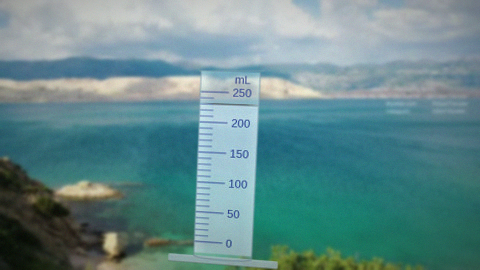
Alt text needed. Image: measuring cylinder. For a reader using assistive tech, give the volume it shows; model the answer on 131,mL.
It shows 230,mL
